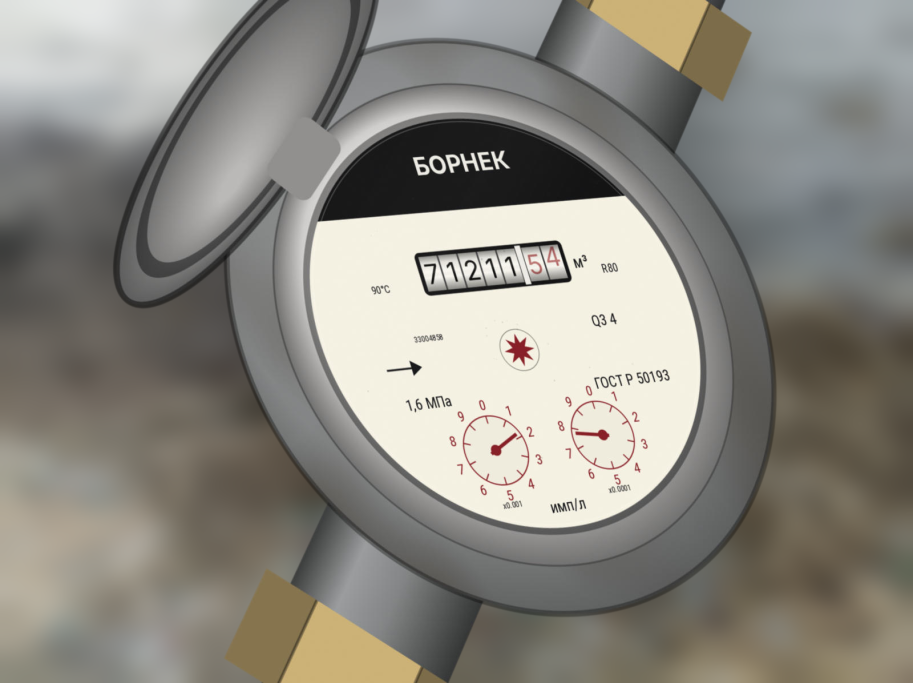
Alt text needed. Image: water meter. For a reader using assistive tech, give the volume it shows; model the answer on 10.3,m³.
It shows 71211.5417,m³
